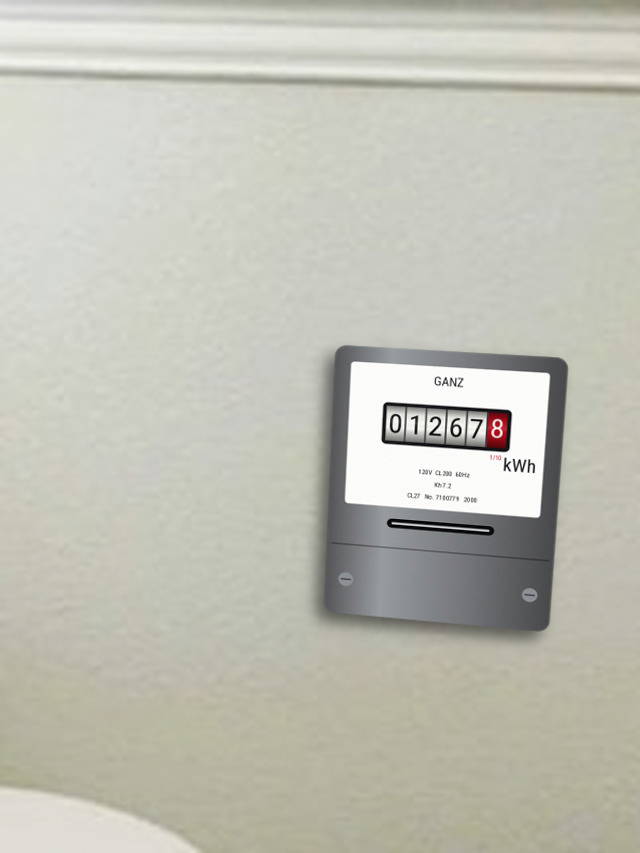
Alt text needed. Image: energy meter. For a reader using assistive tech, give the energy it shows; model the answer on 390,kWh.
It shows 1267.8,kWh
